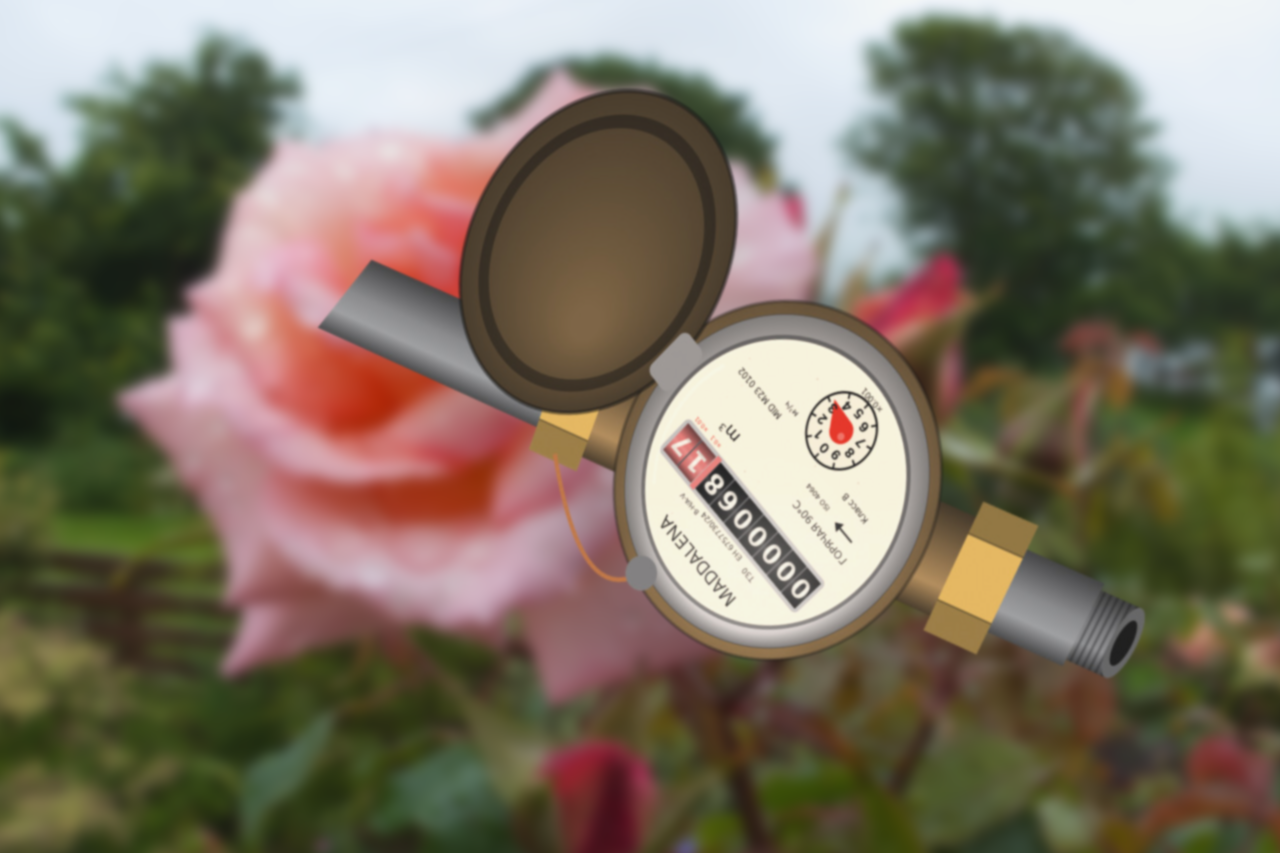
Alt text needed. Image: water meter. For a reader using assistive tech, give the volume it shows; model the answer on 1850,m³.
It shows 68.173,m³
